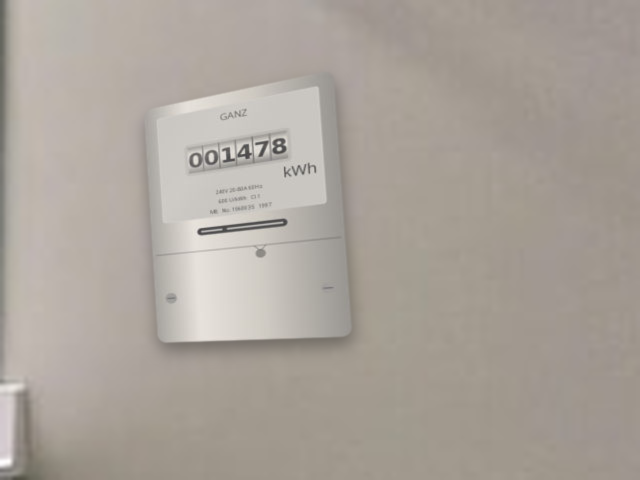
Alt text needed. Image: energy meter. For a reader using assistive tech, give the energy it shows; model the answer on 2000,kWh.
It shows 1478,kWh
